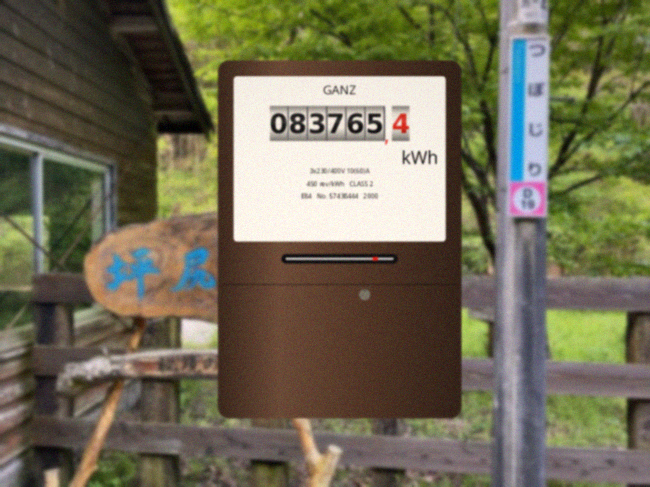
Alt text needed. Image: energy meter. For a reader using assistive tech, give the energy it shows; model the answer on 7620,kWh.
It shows 83765.4,kWh
